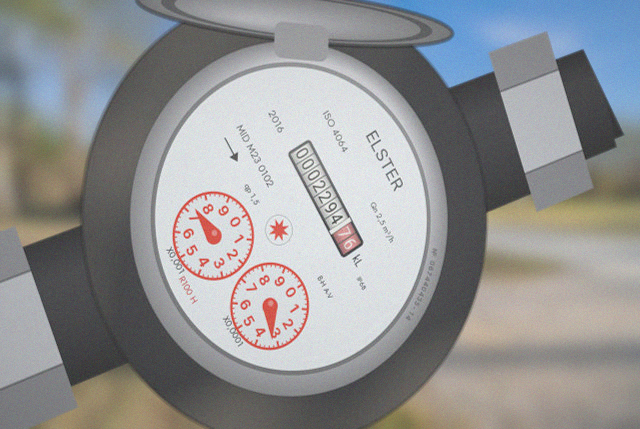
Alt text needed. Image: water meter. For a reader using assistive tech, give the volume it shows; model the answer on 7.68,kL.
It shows 2294.7673,kL
